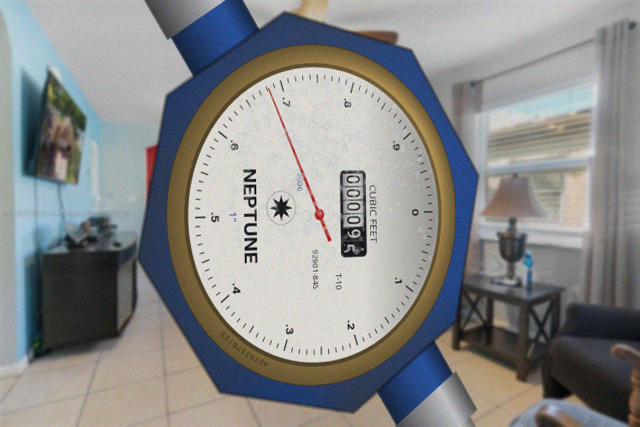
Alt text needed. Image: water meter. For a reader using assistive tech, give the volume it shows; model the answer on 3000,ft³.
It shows 94.68,ft³
